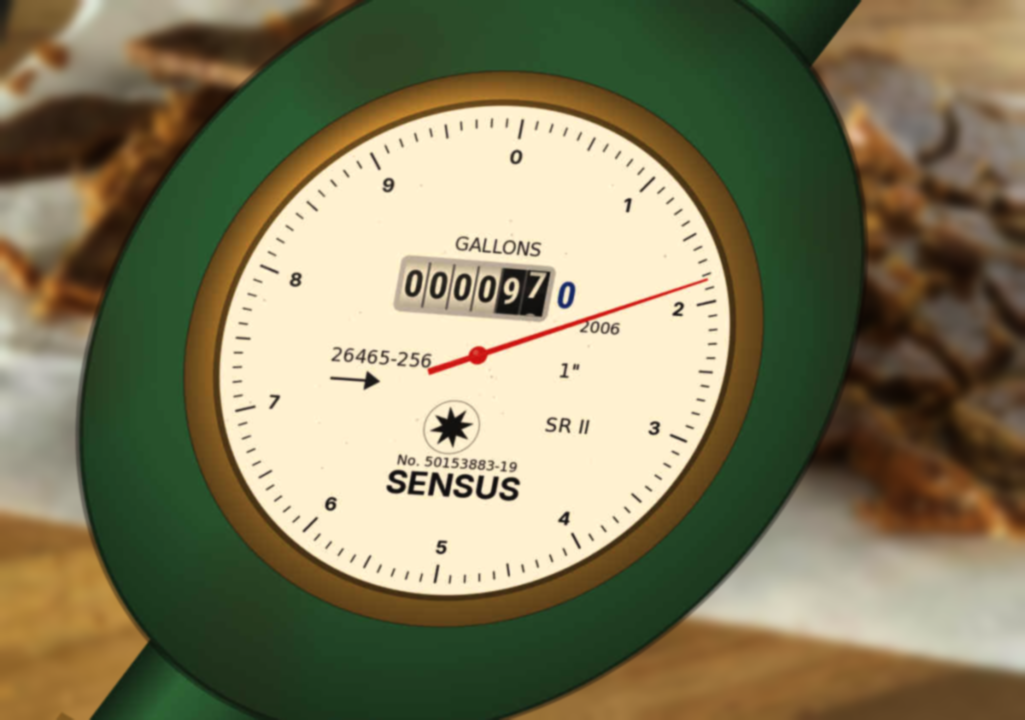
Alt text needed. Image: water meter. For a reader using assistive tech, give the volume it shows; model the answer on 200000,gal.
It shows 971.8,gal
